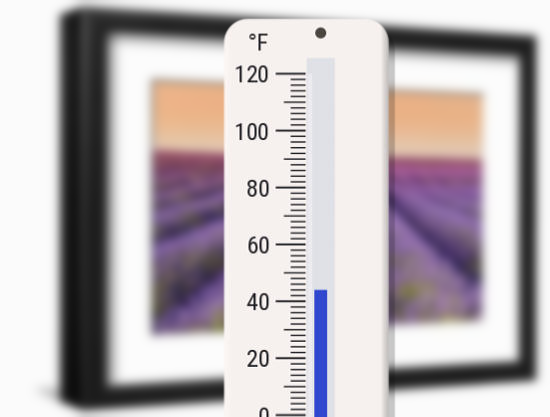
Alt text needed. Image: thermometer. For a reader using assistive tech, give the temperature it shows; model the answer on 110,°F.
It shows 44,°F
